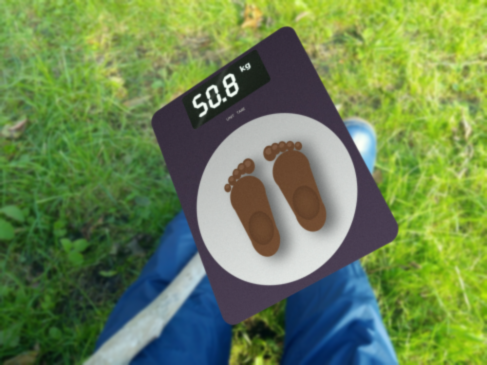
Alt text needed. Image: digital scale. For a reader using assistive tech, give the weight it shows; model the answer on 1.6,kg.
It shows 50.8,kg
